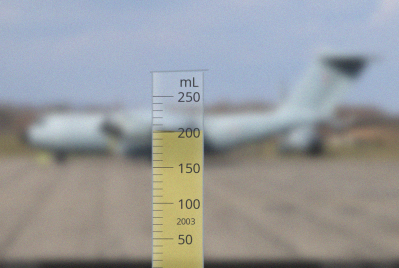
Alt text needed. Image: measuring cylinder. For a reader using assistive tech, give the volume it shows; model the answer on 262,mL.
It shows 200,mL
